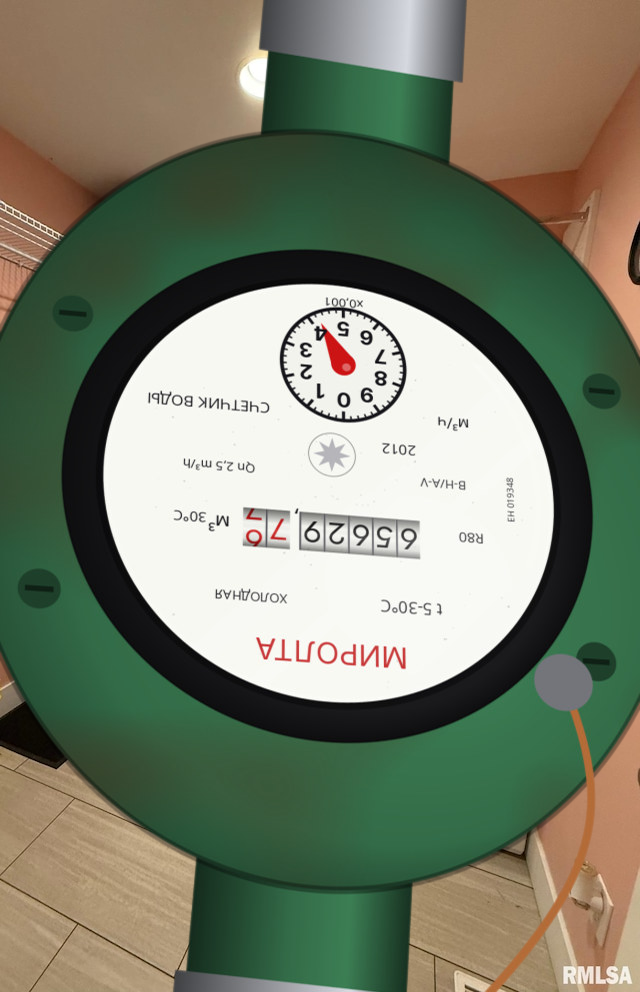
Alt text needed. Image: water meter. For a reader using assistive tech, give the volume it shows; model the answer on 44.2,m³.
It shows 65629.764,m³
